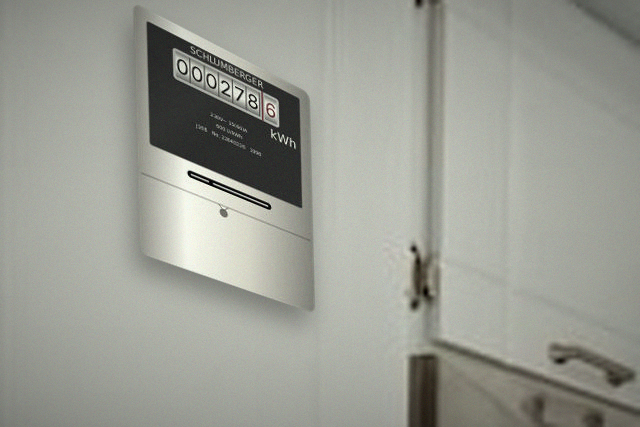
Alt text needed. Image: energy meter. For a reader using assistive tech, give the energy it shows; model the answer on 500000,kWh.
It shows 278.6,kWh
